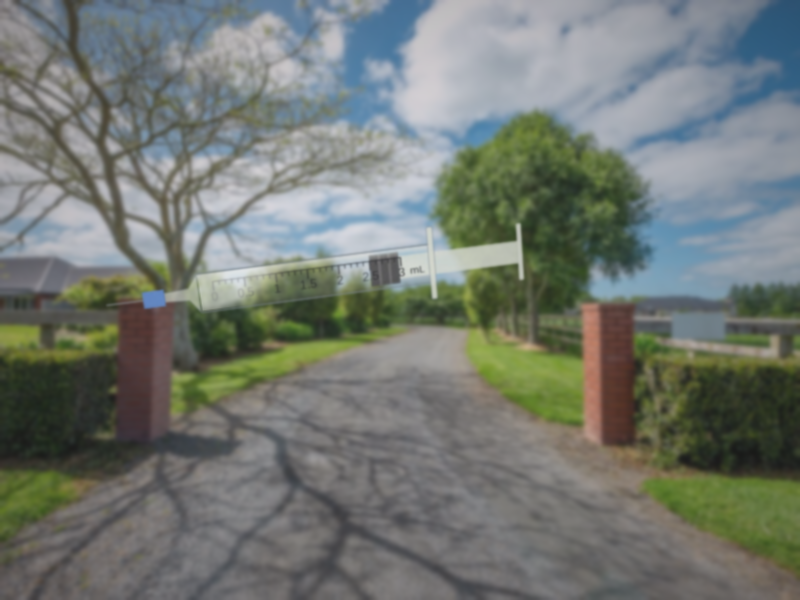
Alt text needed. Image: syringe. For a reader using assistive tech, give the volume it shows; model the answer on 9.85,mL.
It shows 2.5,mL
